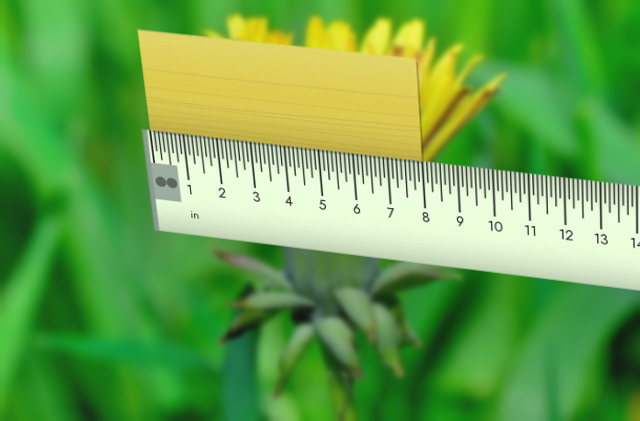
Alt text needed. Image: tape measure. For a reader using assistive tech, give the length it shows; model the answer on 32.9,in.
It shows 8,in
